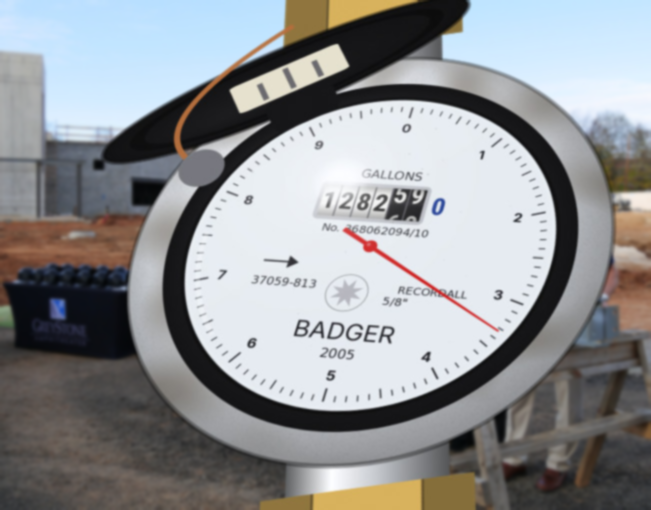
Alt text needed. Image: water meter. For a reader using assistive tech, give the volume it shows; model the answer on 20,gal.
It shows 1282593.3,gal
